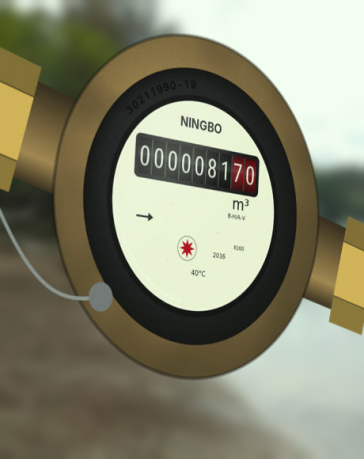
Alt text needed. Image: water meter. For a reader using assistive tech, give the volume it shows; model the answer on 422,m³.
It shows 81.70,m³
